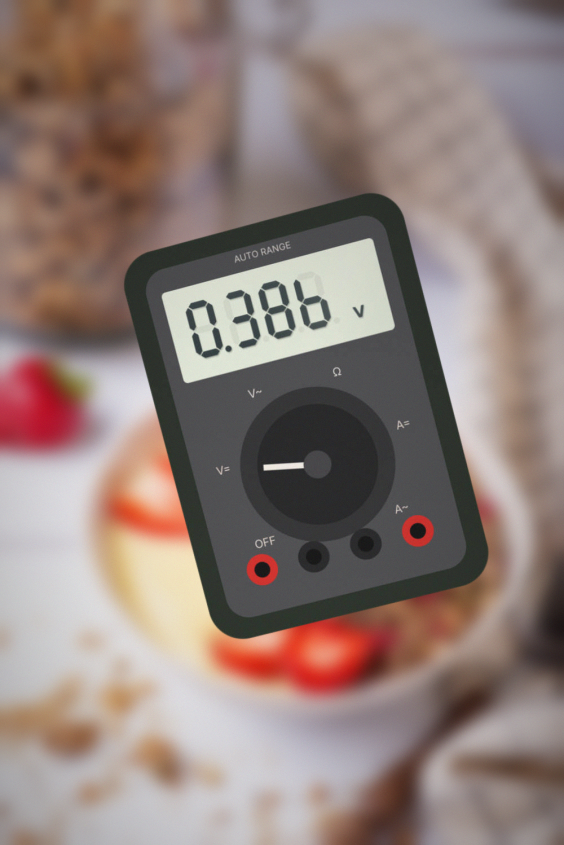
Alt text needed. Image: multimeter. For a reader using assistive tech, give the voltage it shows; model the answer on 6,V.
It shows 0.386,V
